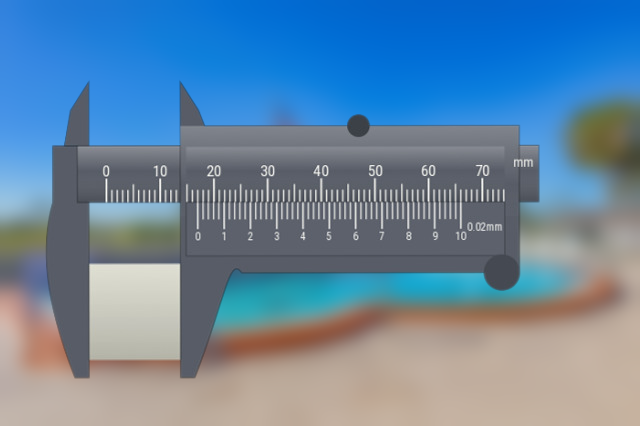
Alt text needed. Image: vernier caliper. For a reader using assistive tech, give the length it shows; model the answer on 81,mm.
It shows 17.0,mm
